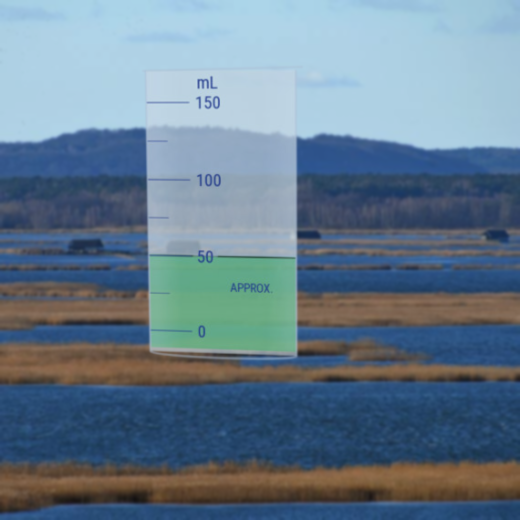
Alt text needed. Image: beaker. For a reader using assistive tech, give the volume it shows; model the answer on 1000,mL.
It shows 50,mL
